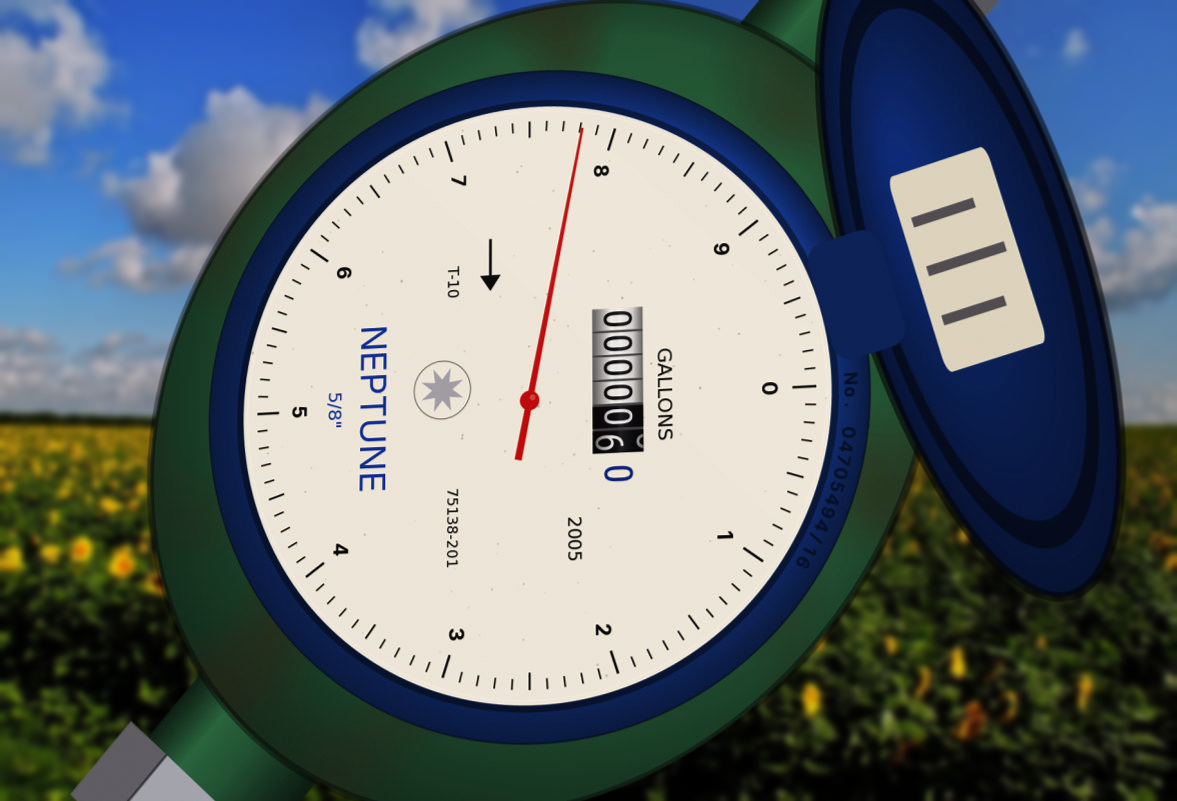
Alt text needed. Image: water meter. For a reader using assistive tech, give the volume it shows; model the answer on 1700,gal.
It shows 57.8,gal
